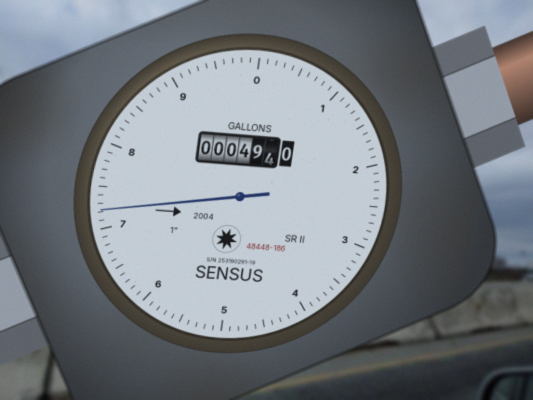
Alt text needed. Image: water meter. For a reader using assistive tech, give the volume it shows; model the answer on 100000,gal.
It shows 4937.2,gal
